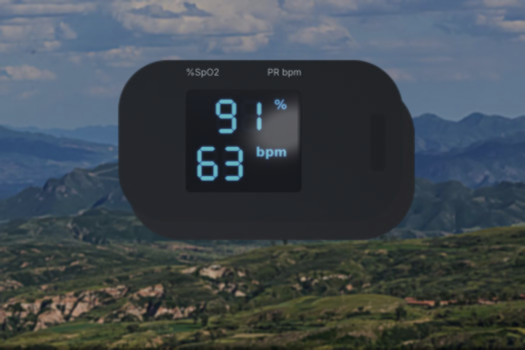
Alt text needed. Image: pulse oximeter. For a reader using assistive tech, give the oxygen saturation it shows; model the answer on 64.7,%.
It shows 91,%
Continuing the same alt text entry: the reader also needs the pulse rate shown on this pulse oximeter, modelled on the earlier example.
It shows 63,bpm
